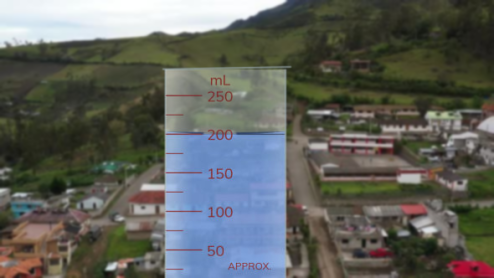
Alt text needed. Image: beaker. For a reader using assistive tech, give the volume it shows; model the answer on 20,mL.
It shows 200,mL
